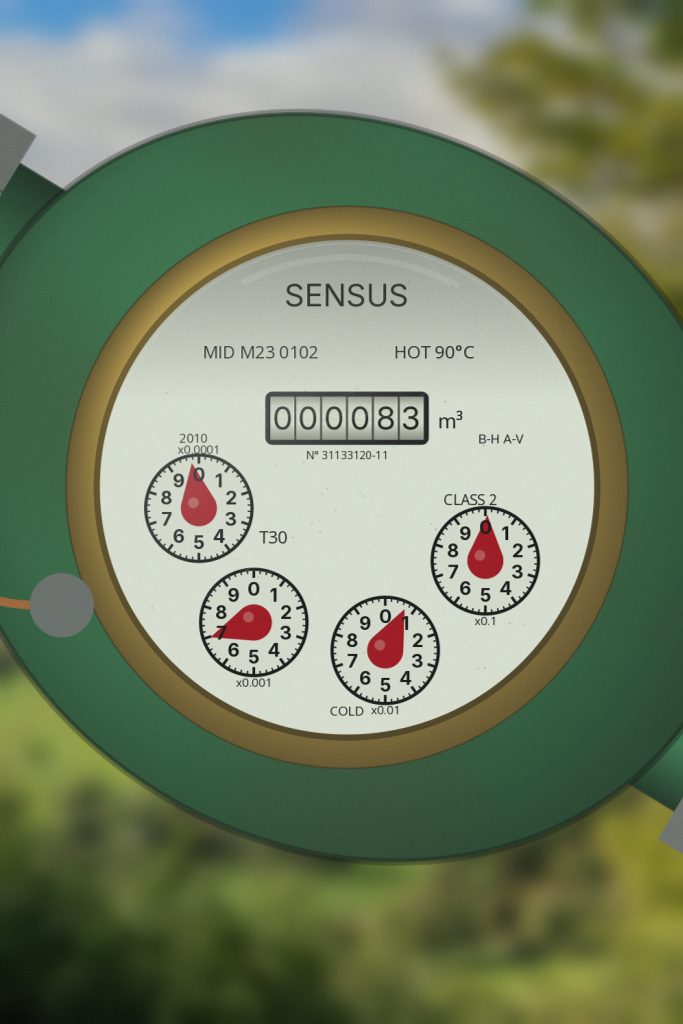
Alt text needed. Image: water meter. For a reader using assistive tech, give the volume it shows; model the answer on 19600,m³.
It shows 83.0069,m³
